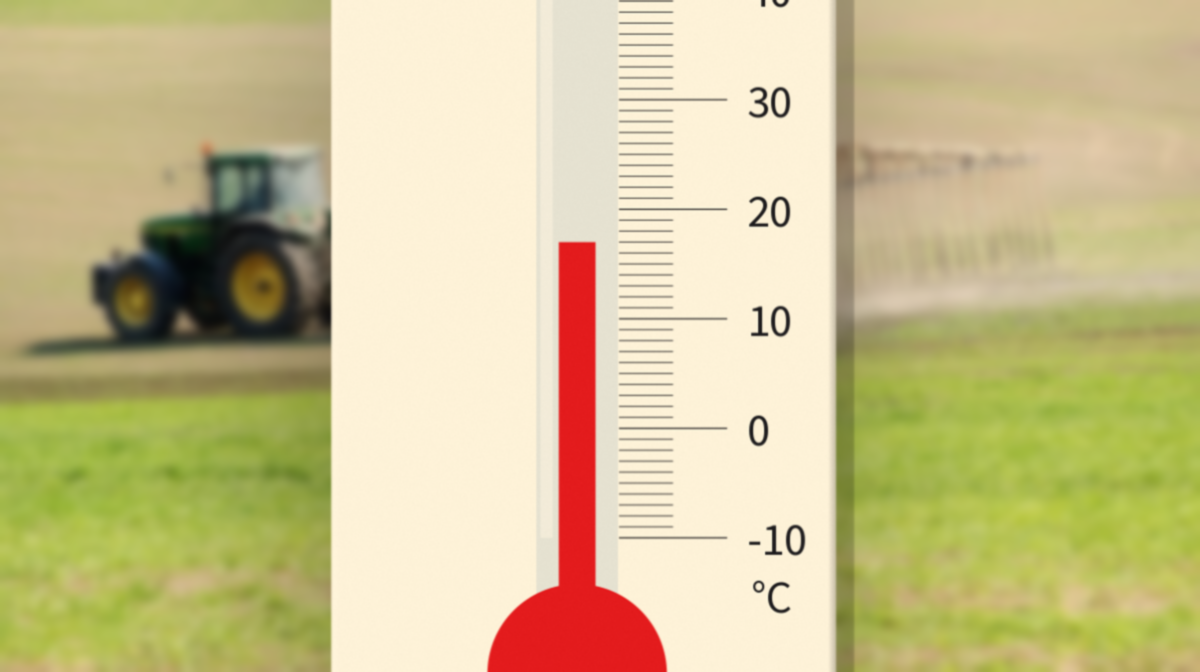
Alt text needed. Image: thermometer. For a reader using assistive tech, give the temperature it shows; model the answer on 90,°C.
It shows 17,°C
